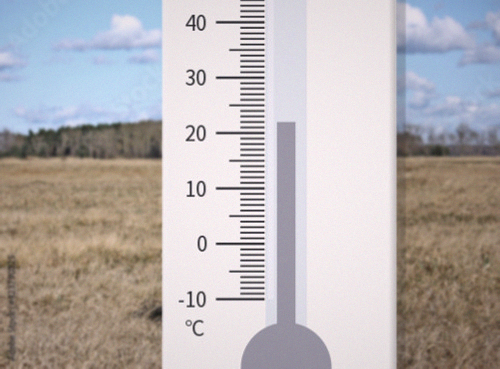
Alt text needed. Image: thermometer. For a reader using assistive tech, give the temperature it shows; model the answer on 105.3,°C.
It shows 22,°C
